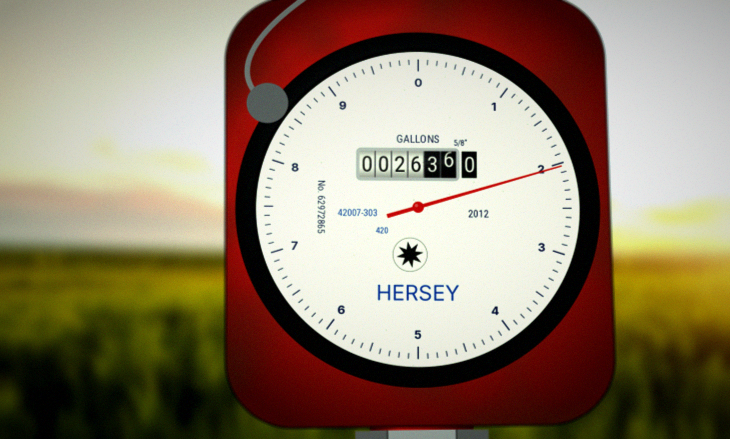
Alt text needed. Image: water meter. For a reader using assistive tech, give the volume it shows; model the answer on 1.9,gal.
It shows 26362.0,gal
